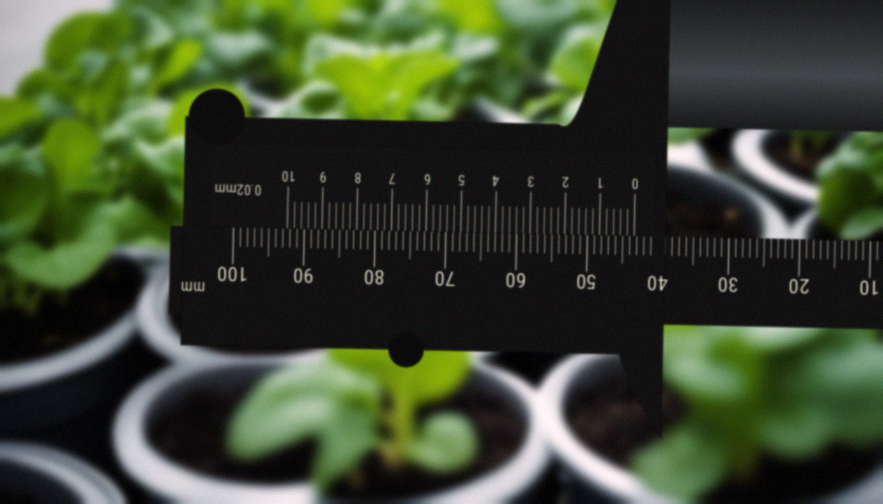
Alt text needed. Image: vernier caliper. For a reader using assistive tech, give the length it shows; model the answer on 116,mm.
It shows 43.4,mm
